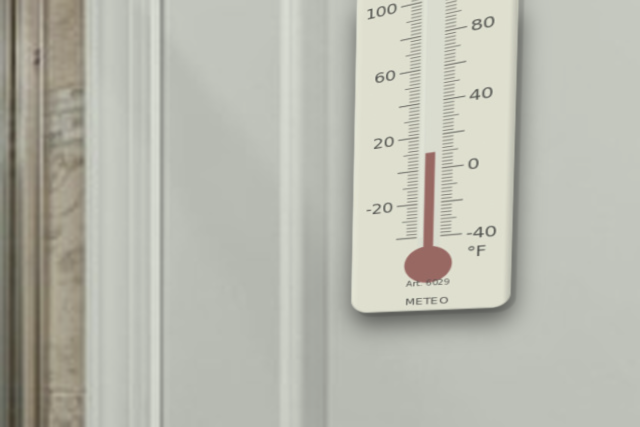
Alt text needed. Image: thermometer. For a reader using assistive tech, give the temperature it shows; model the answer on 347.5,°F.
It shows 10,°F
